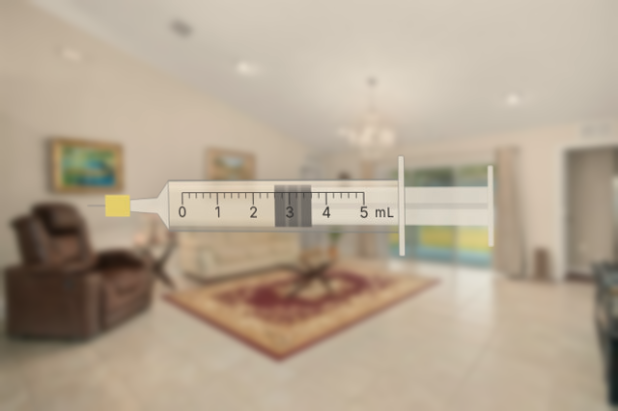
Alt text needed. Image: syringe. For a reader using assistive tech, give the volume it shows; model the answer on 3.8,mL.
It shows 2.6,mL
